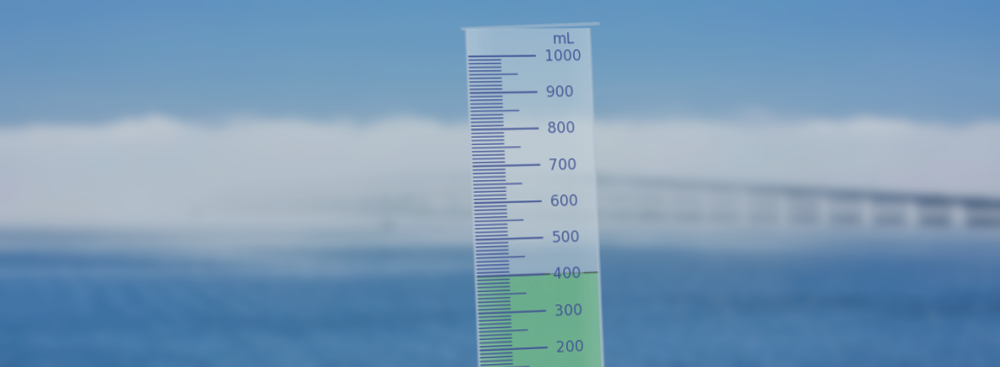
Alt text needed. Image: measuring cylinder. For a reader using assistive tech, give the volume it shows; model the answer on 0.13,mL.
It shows 400,mL
